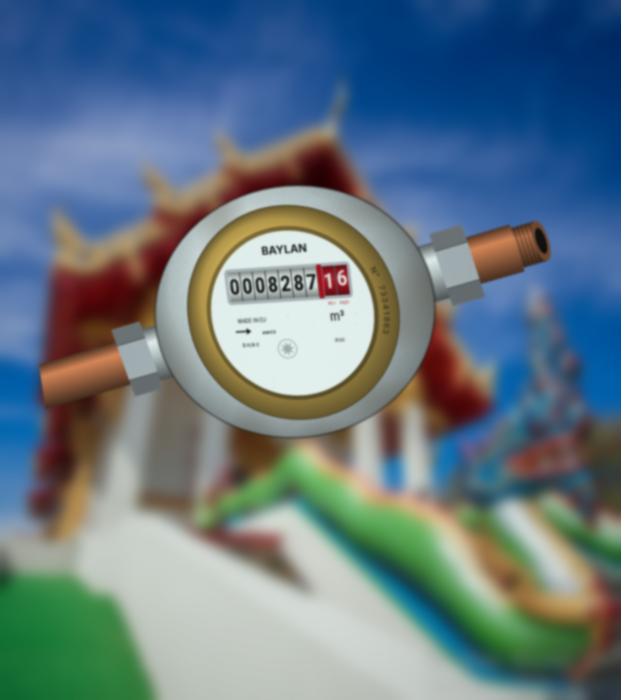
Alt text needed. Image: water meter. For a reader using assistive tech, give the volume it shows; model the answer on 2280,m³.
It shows 8287.16,m³
